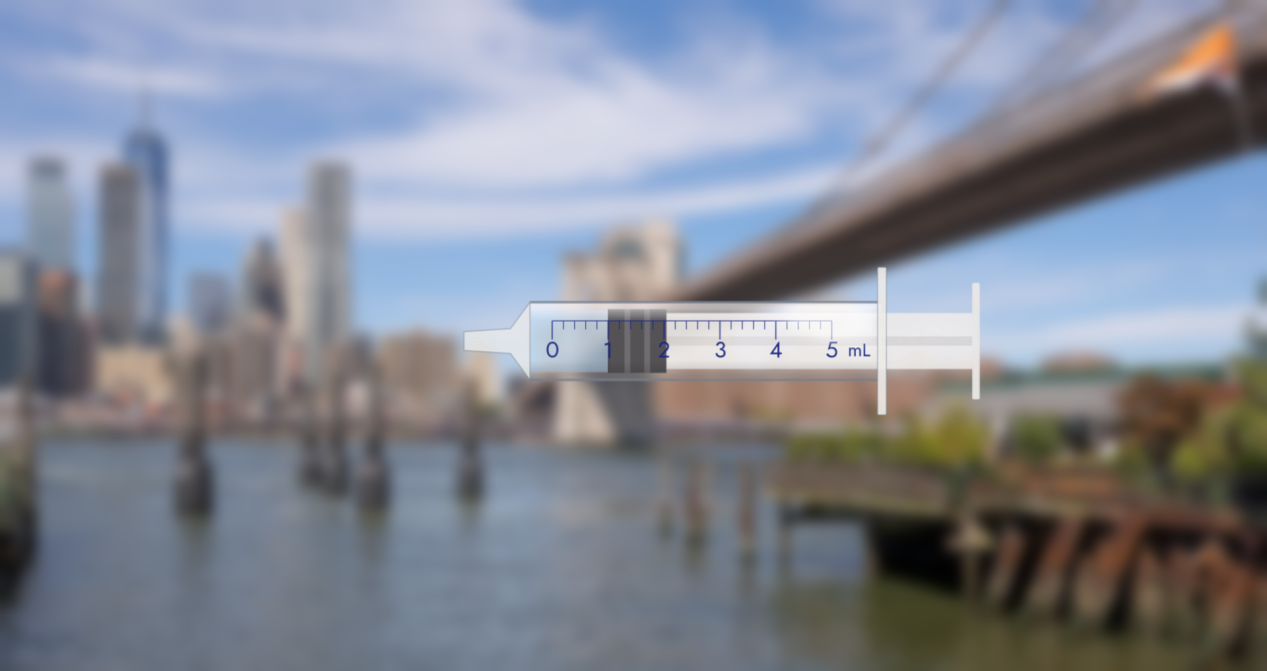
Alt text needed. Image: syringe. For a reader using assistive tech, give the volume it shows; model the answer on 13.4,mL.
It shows 1,mL
